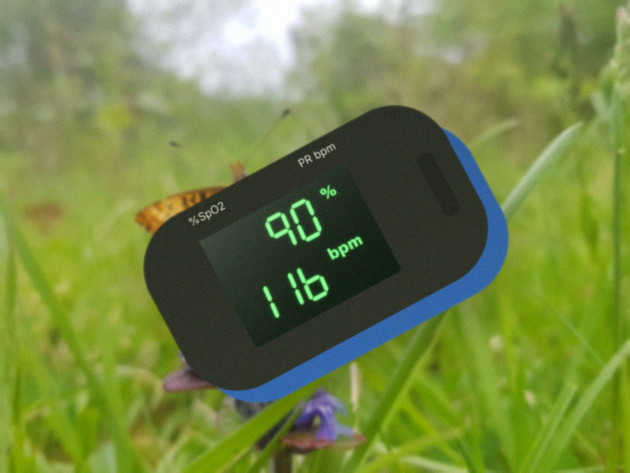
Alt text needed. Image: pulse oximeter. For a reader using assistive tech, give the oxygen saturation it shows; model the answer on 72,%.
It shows 90,%
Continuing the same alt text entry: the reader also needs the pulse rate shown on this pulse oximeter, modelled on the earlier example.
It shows 116,bpm
